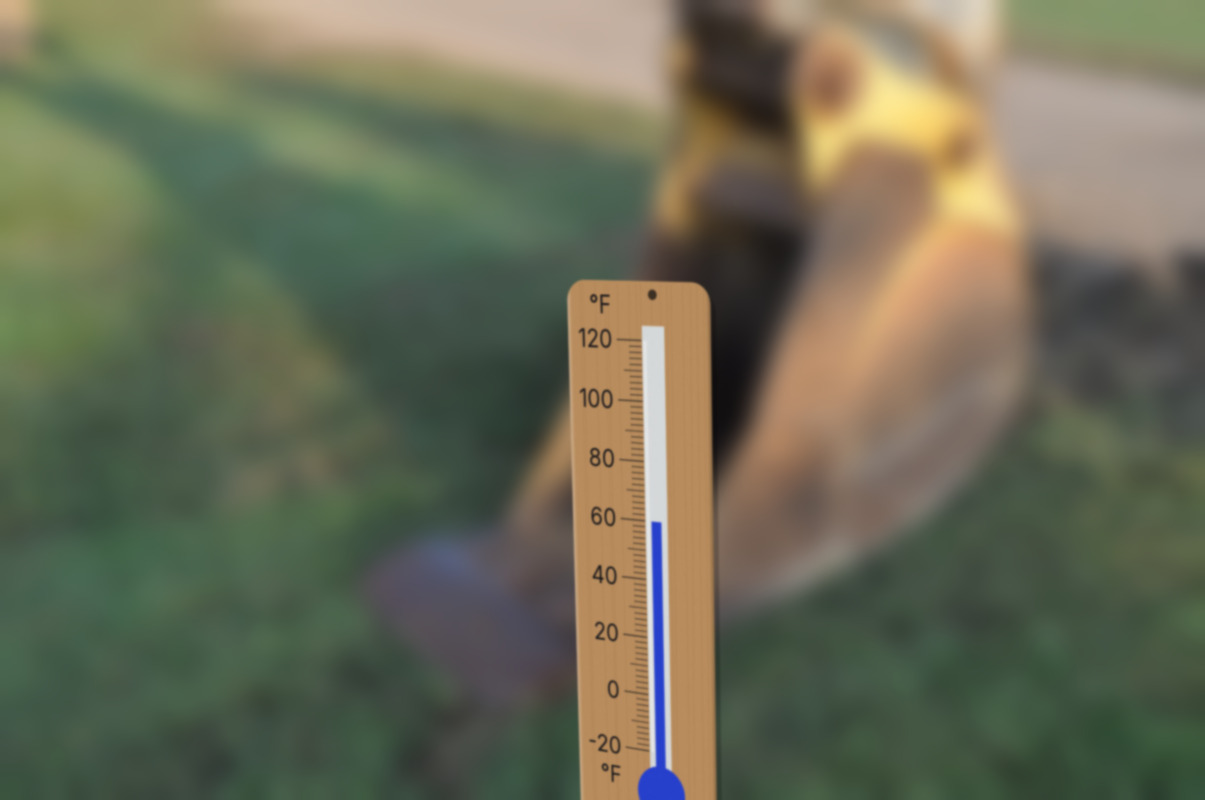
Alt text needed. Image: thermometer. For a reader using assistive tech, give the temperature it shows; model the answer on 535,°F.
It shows 60,°F
